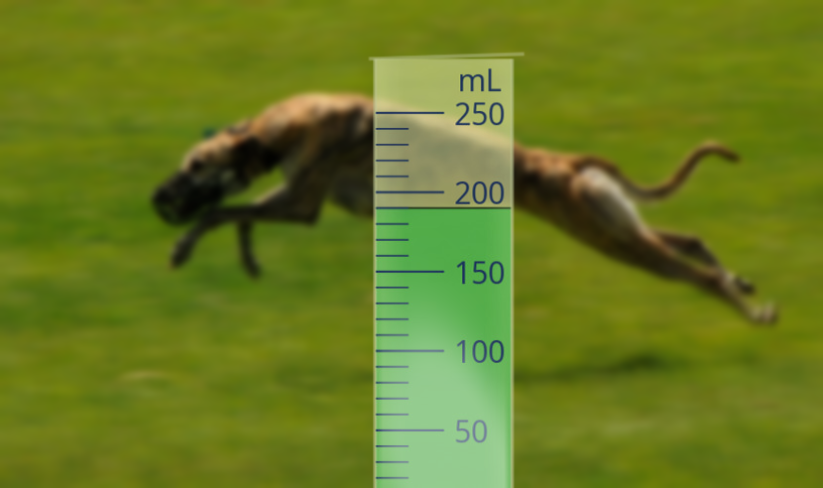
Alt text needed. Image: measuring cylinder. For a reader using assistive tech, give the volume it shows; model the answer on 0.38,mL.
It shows 190,mL
